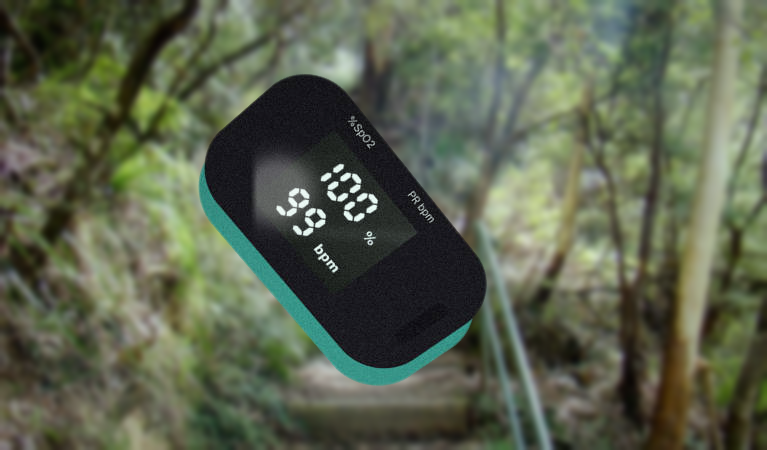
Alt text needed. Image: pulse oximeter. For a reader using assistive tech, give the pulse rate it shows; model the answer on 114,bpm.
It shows 99,bpm
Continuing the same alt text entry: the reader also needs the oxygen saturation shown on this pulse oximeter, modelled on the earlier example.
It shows 100,%
